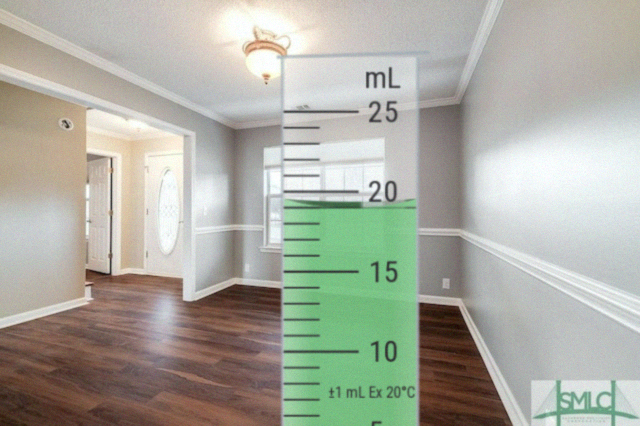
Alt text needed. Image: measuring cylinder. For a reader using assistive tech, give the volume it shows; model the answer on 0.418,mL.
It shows 19,mL
